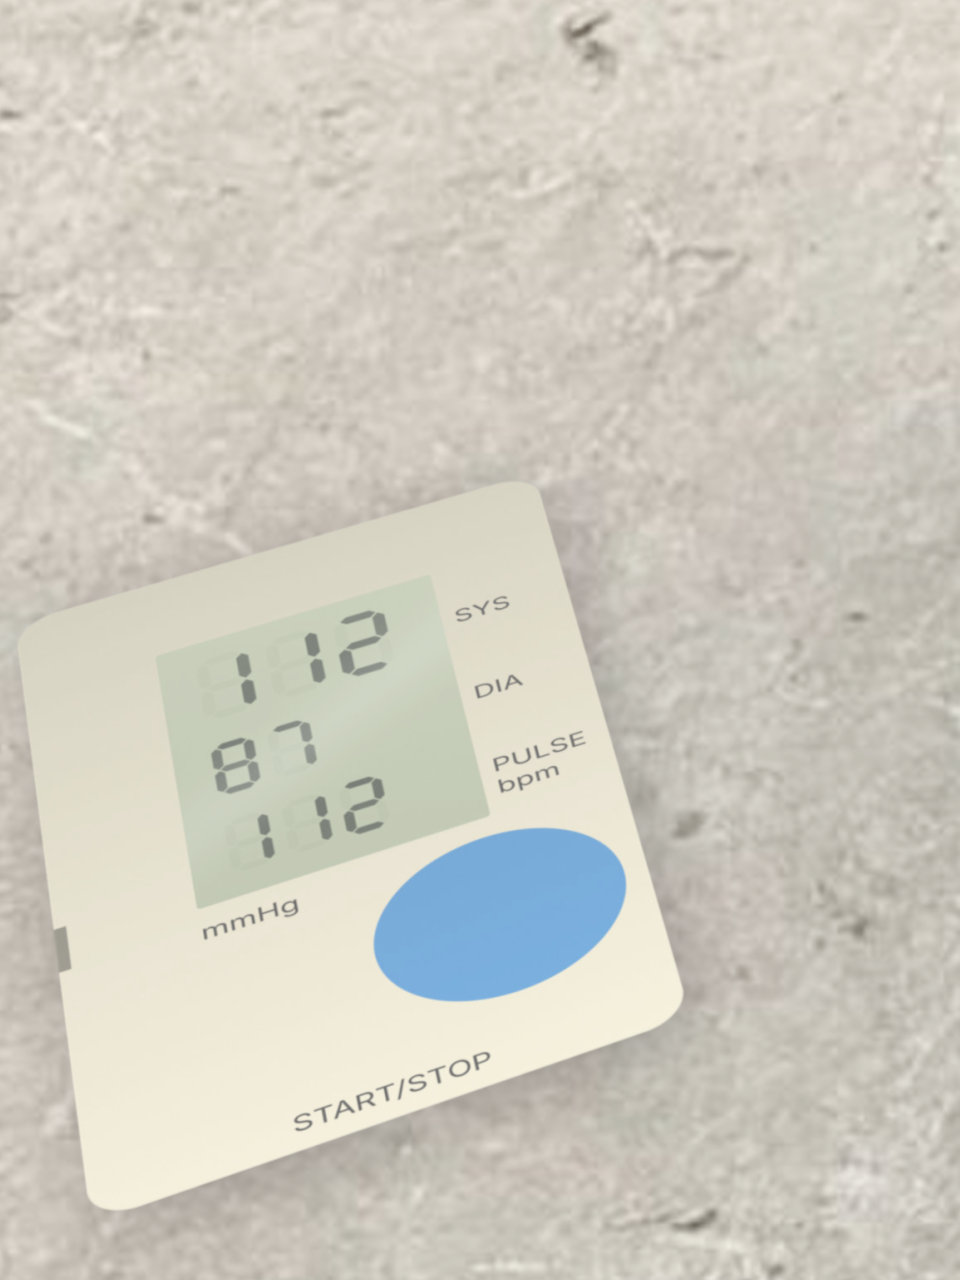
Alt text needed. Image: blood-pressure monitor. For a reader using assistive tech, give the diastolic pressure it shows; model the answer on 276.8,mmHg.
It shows 87,mmHg
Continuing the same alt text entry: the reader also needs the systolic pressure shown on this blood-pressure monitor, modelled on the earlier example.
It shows 112,mmHg
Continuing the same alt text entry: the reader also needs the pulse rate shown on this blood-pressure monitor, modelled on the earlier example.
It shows 112,bpm
